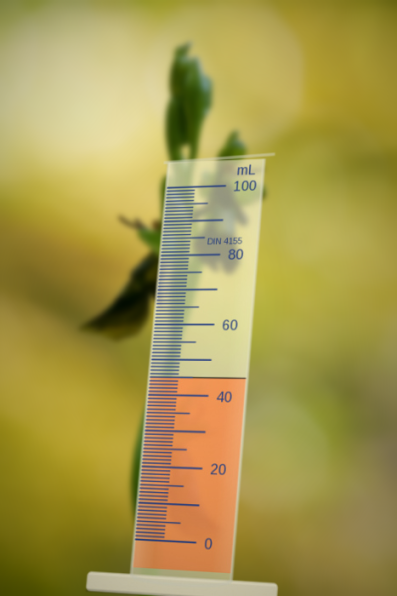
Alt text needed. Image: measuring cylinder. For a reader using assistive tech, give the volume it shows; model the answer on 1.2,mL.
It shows 45,mL
